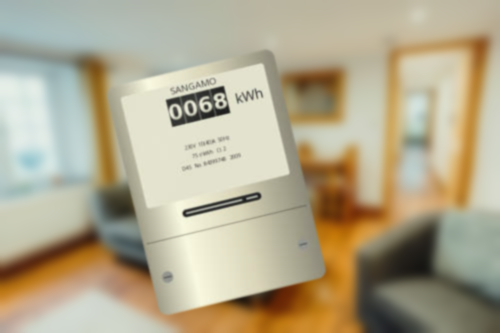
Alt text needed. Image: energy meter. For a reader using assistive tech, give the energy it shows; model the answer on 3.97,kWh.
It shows 68,kWh
